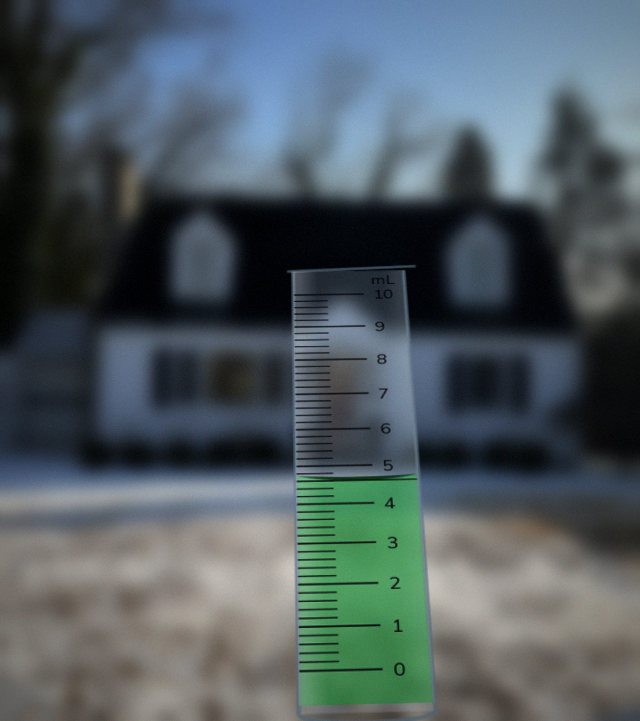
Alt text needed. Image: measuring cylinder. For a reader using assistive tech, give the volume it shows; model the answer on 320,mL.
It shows 4.6,mL
